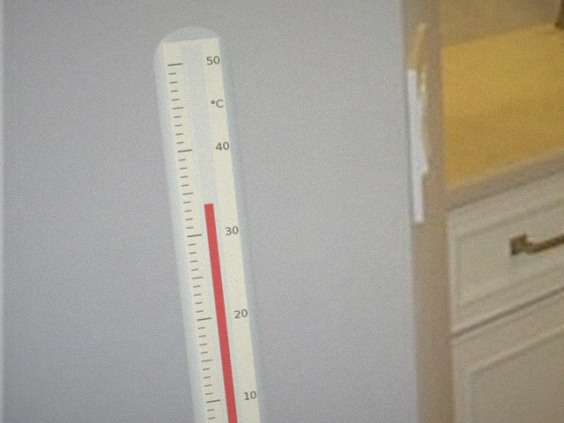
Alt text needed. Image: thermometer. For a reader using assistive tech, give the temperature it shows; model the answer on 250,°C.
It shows 33.5,°C
